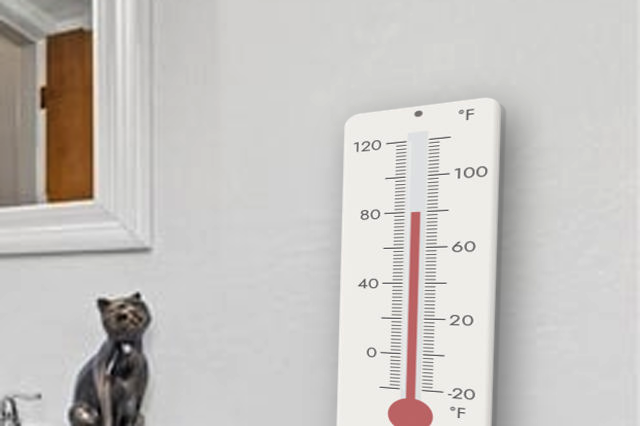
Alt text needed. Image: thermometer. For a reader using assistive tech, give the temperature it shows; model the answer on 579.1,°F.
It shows 80,°F
